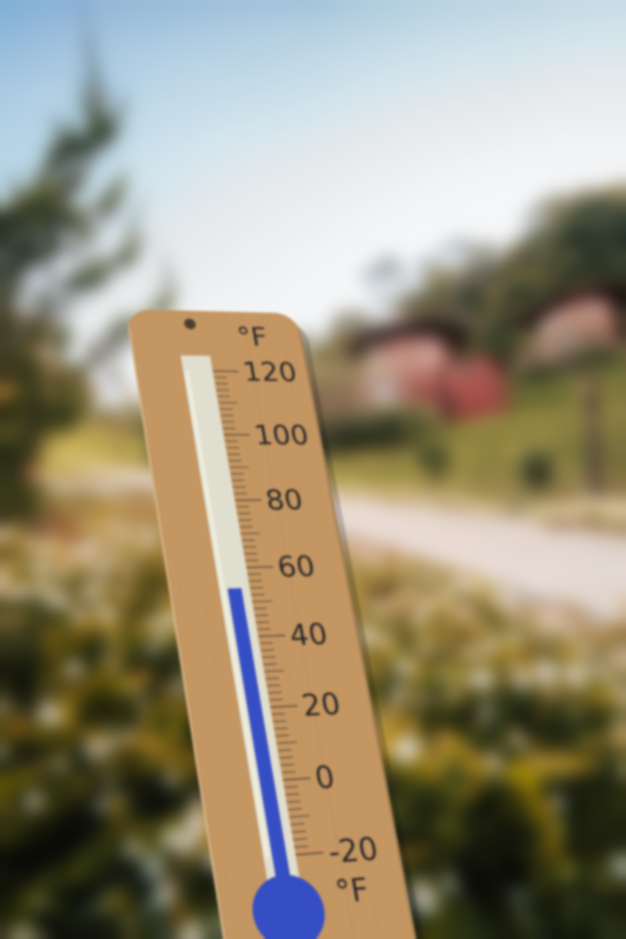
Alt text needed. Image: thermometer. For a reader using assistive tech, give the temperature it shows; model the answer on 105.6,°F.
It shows 54,°F
